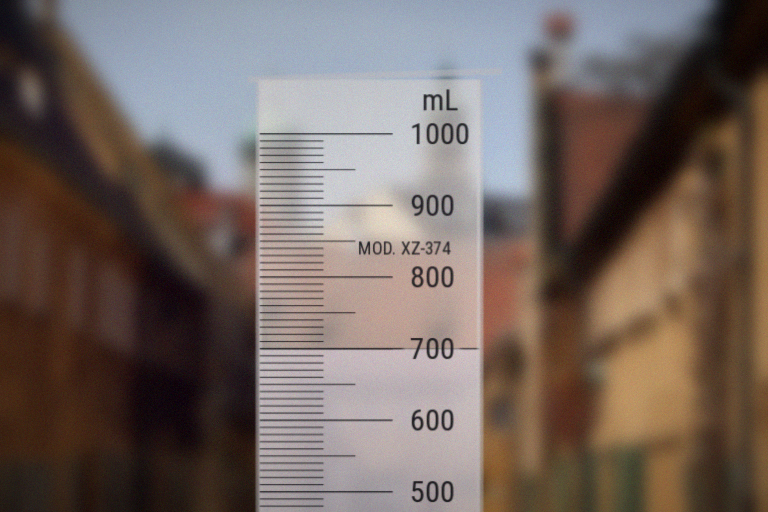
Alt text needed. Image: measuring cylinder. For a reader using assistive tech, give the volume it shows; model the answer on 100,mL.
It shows 700,mL
